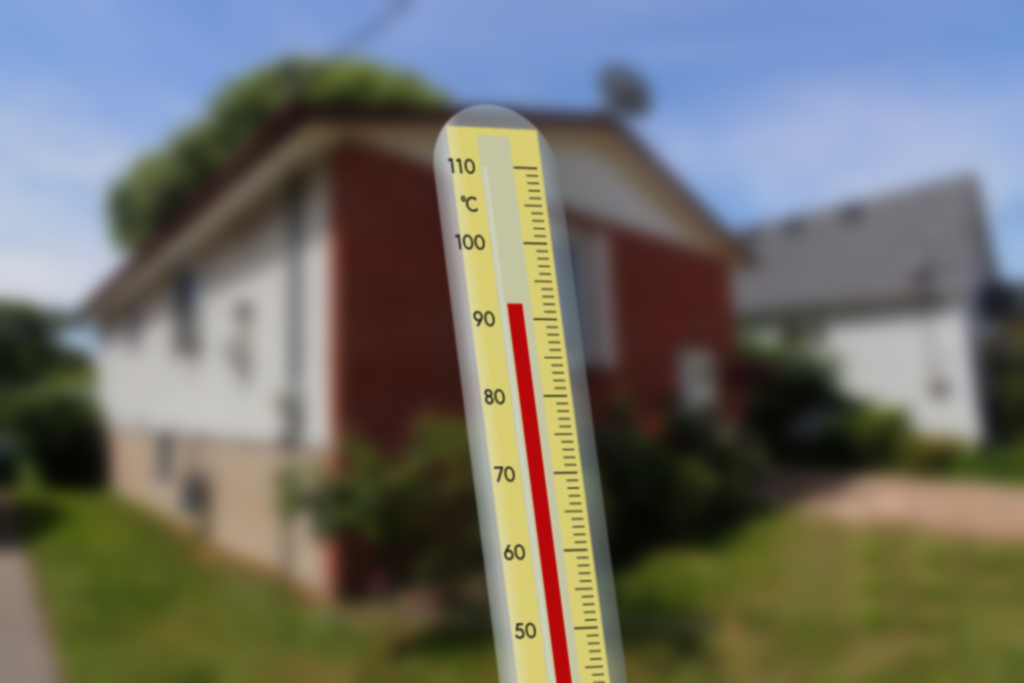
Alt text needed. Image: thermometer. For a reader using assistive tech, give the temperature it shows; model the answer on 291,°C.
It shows 92,°C
